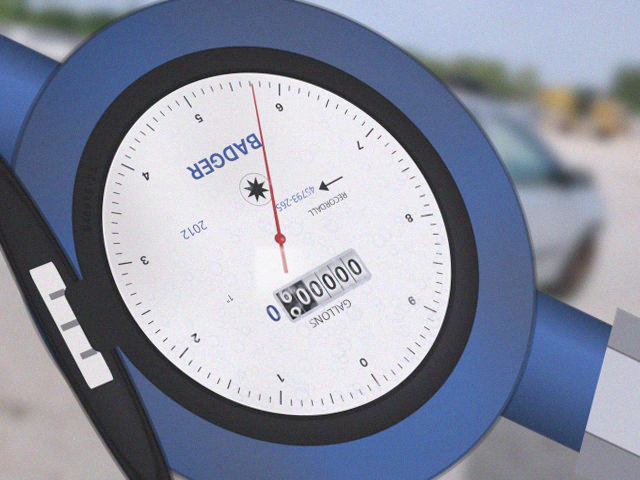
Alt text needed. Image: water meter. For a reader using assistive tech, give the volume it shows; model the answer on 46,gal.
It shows 85.7,gal
